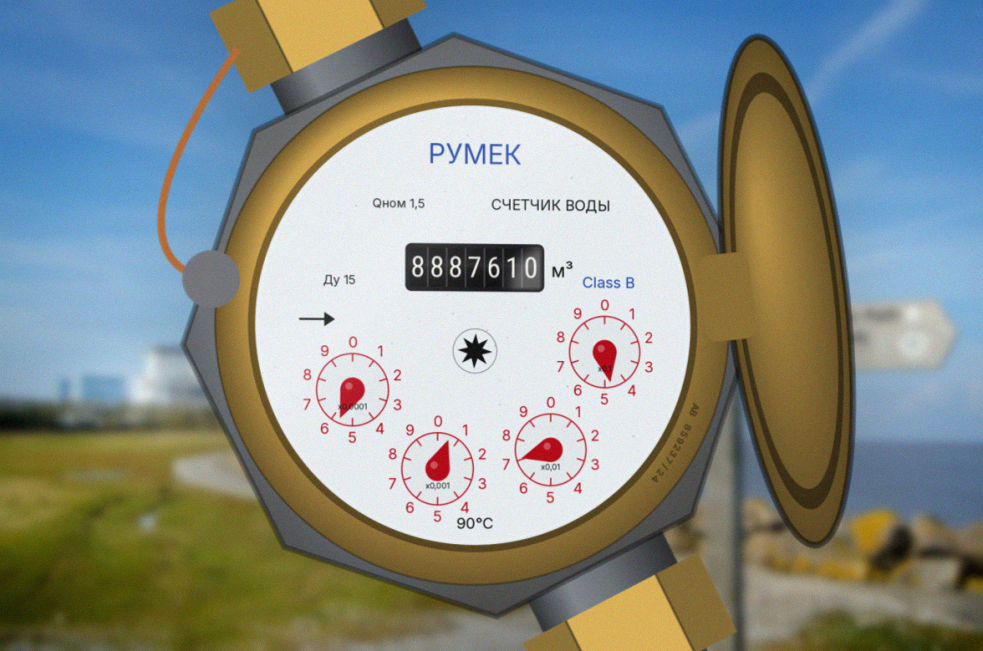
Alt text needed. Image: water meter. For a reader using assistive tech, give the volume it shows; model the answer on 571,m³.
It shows 8887610.4705,m³
